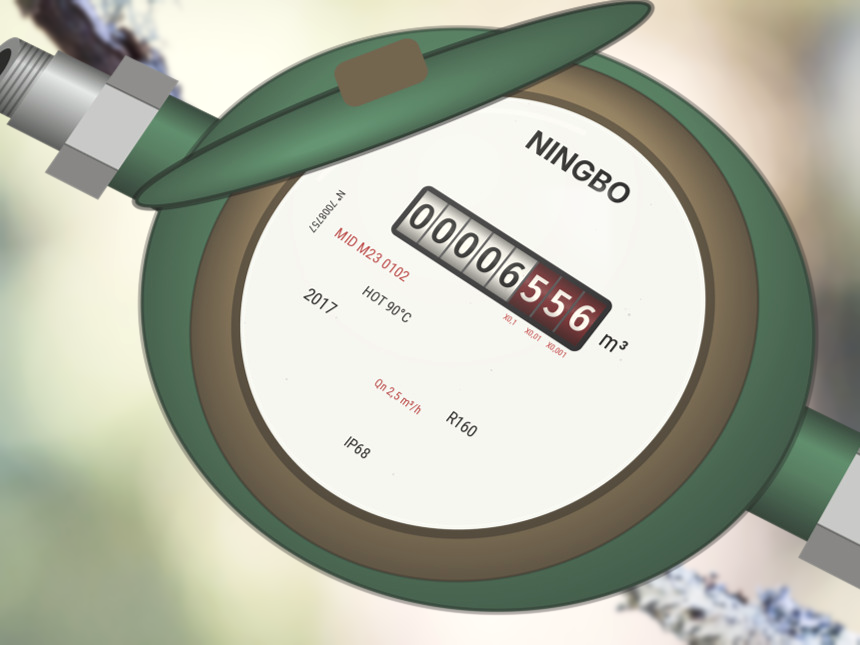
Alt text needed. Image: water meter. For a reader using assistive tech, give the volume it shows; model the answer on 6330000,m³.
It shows 6.556,m³
